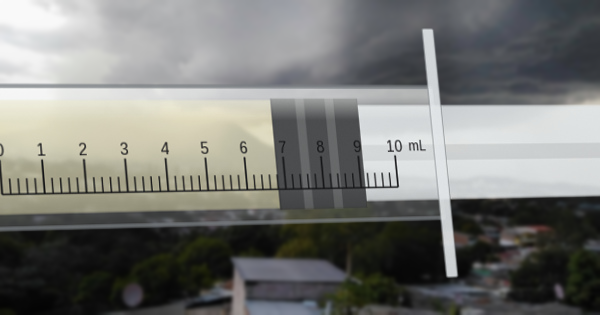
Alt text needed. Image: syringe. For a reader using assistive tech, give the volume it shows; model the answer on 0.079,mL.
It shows 6.8,mL
